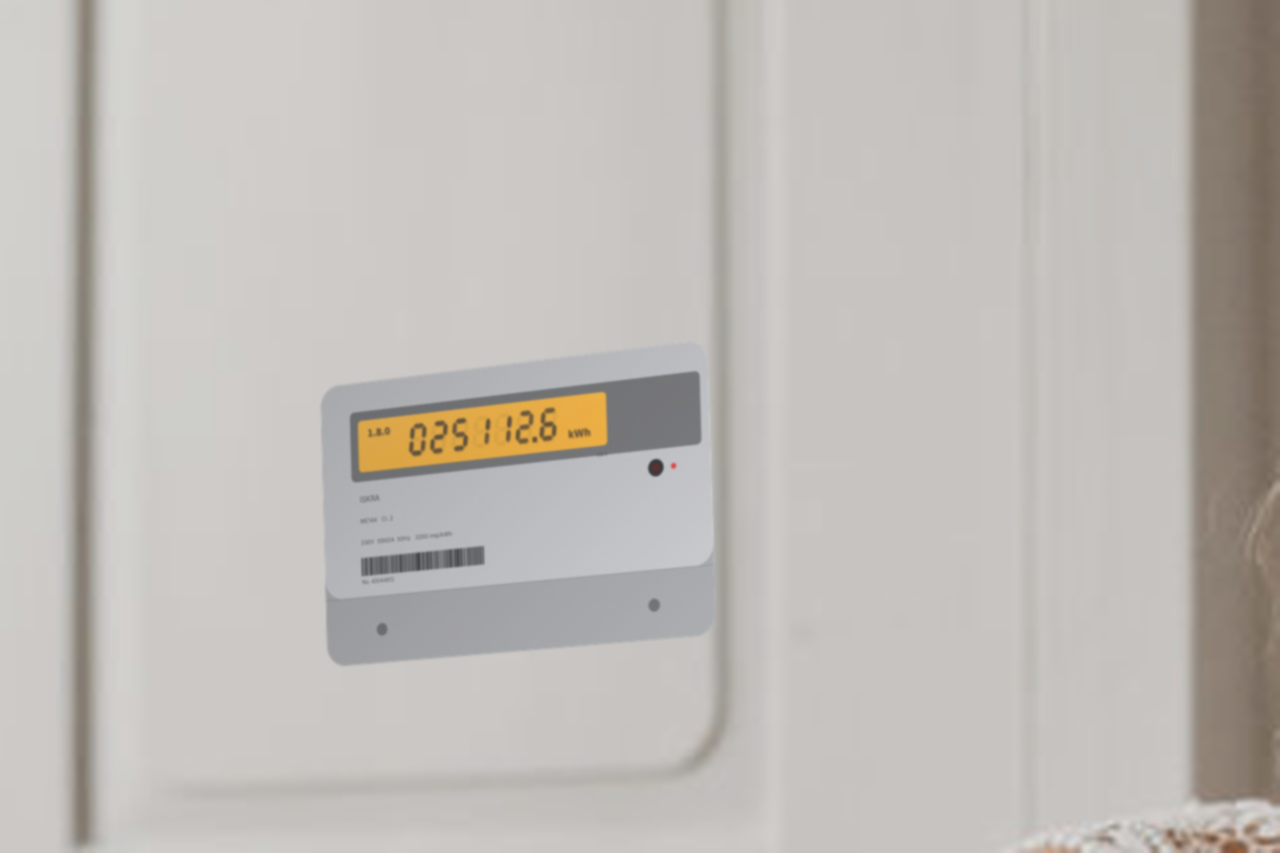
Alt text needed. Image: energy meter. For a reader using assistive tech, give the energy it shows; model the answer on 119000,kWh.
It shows 25112.6,kWh
